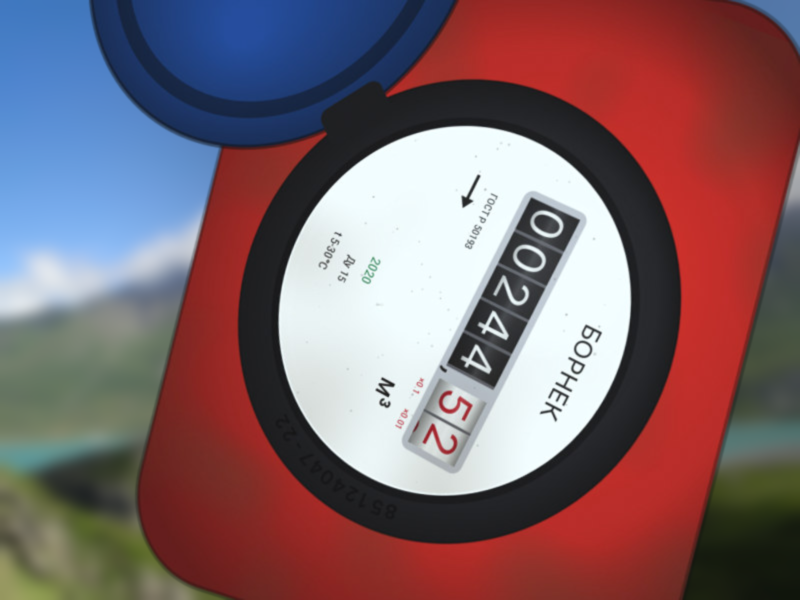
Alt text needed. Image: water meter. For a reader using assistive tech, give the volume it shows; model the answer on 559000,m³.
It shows 244.52,m³
